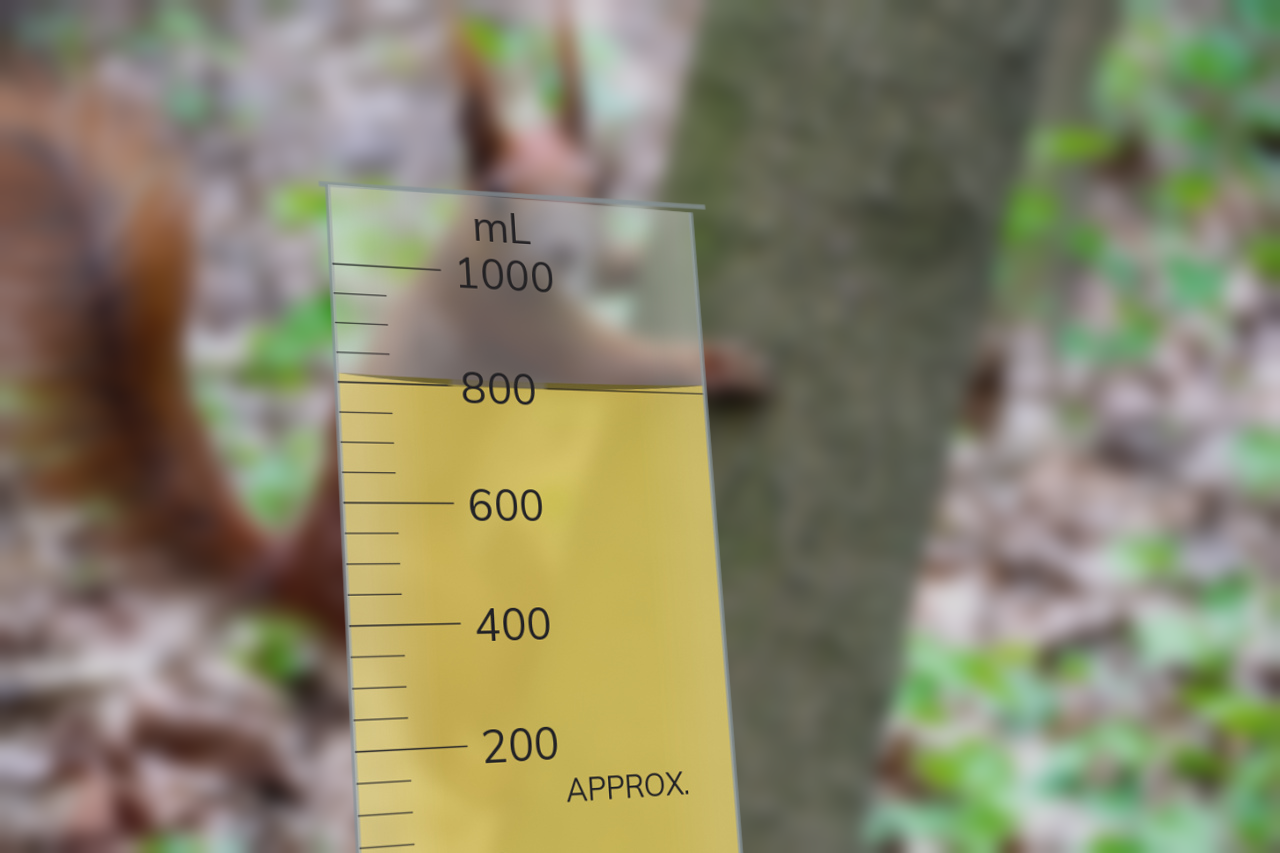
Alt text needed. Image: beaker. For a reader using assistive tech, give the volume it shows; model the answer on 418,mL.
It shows 800,mL
